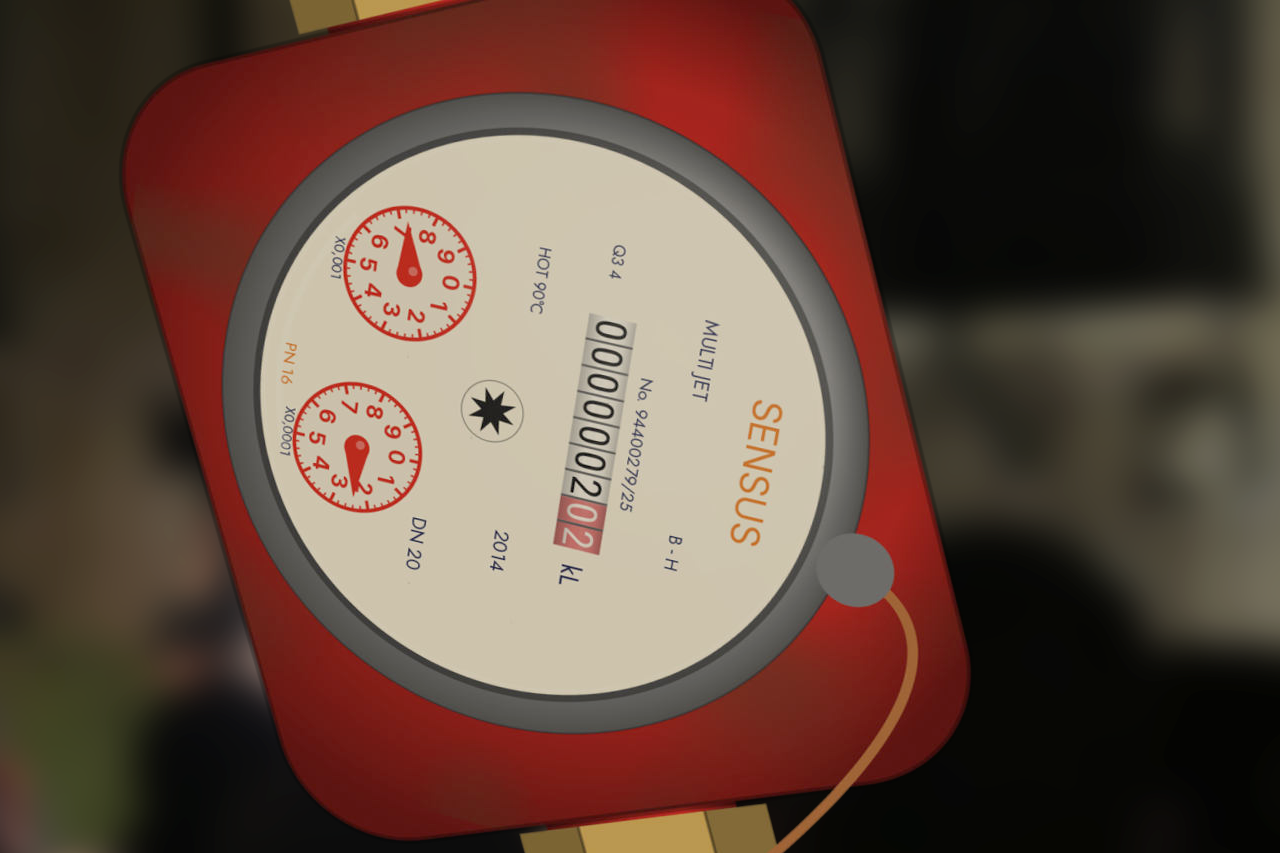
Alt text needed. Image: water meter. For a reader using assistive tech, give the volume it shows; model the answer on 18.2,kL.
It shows 2.0272,kL
